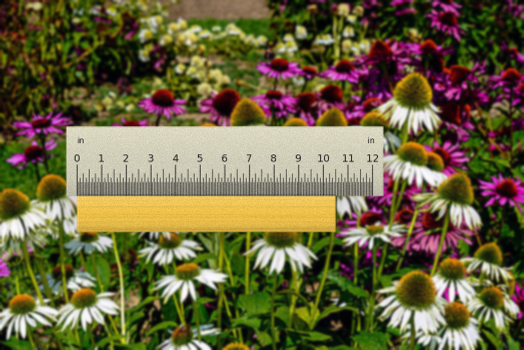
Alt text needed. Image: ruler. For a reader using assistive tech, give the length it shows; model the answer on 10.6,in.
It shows 10.5,in
